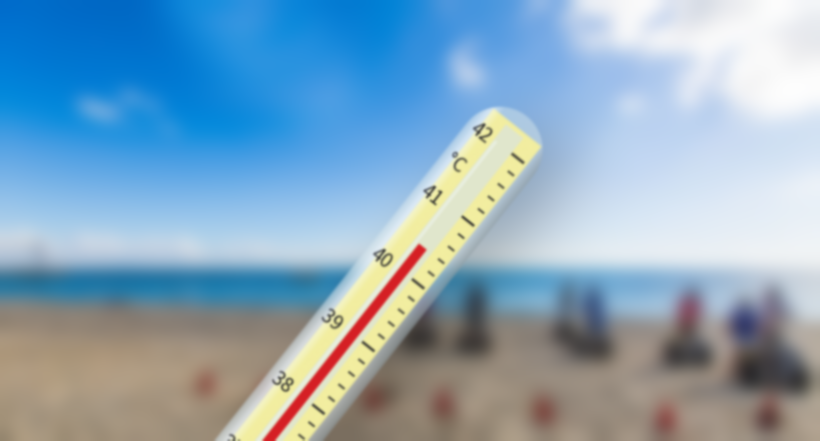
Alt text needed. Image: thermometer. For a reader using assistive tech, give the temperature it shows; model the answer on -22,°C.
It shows 40.4,°C
